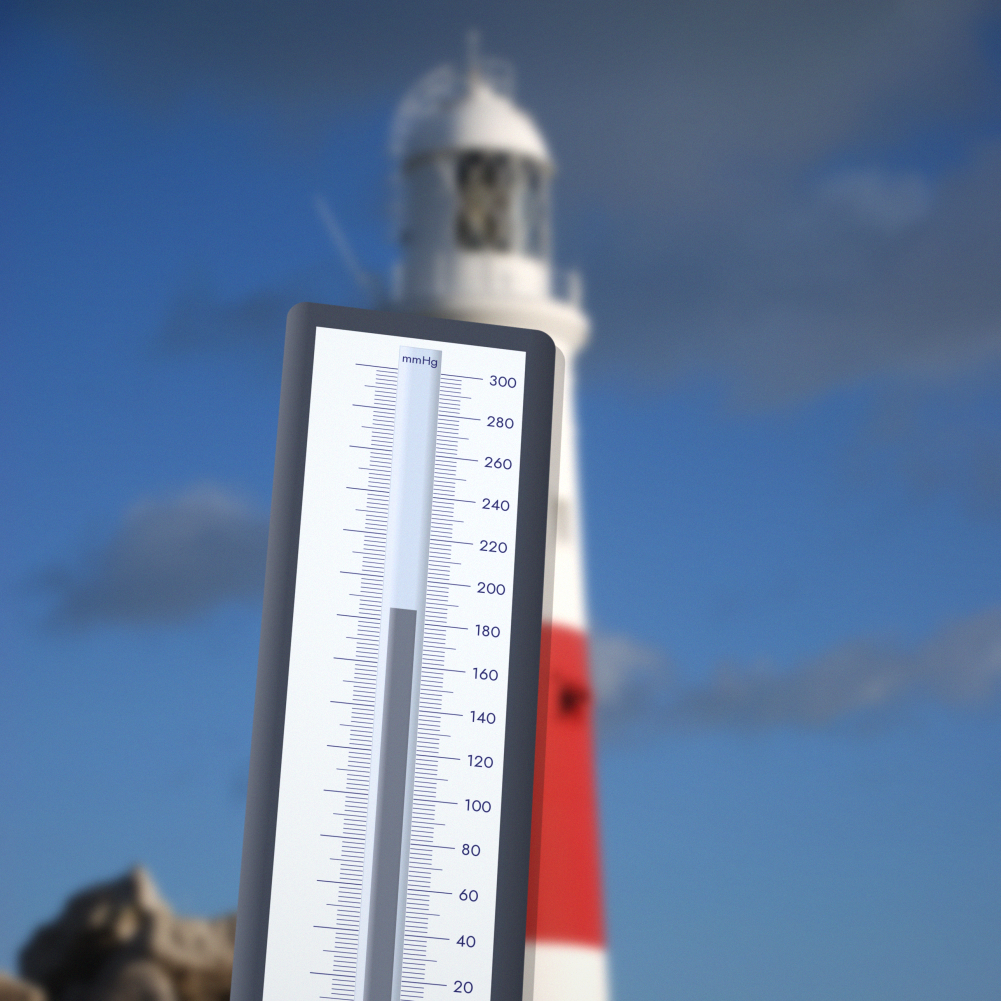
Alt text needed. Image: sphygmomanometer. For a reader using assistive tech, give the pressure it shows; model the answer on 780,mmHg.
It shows 186,mmHg
